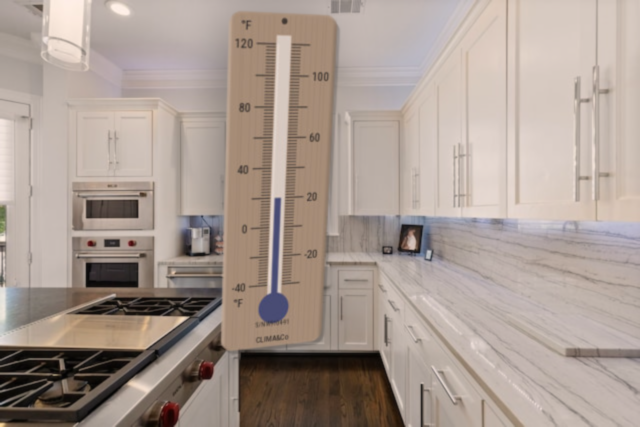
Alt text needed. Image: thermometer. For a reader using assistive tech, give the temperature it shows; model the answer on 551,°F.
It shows 20,°F
